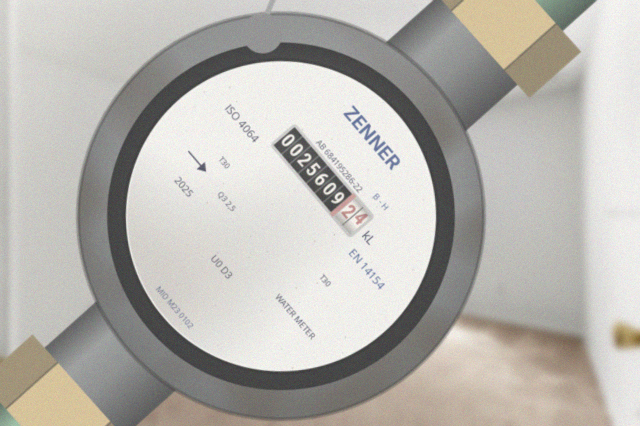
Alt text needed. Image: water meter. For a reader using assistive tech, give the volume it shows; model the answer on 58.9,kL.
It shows 25609.24,kL
